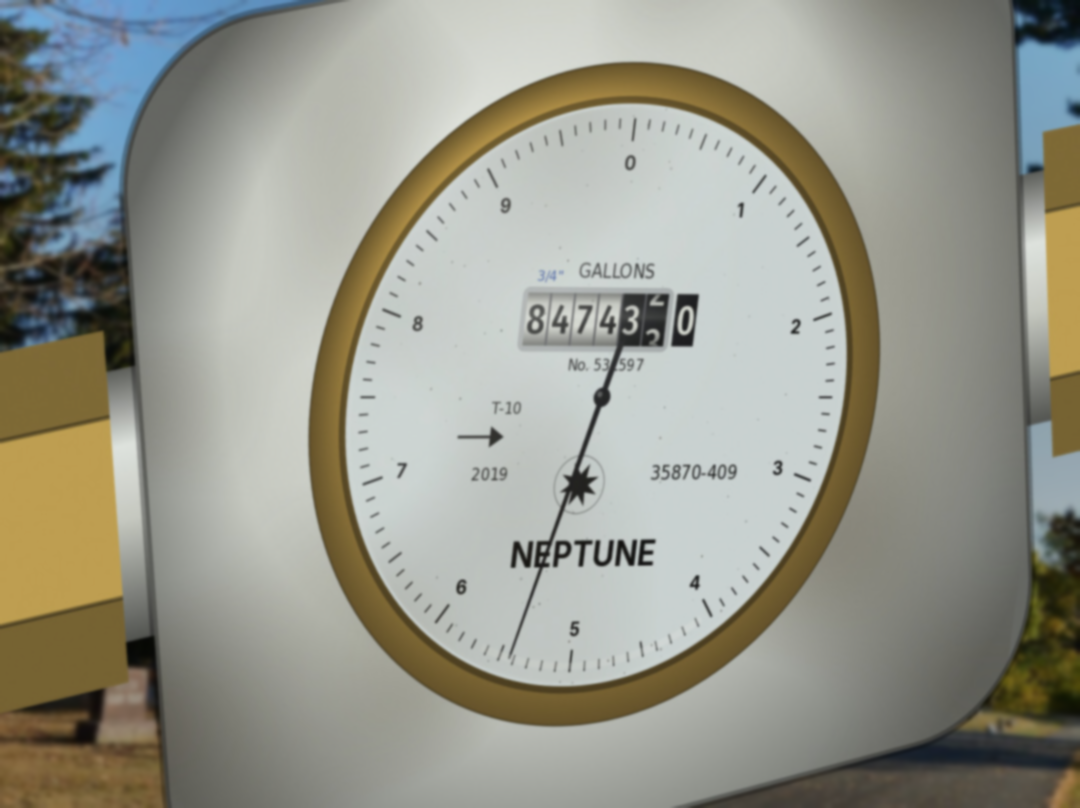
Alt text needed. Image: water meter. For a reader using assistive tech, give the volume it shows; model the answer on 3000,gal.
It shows 8474325.4,gal
